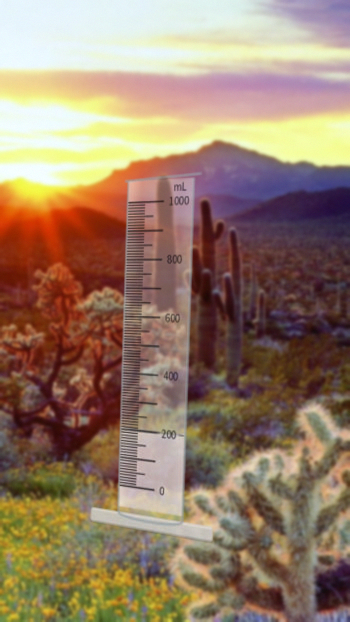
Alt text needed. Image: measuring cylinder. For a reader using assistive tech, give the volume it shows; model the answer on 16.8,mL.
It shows 200,mL
